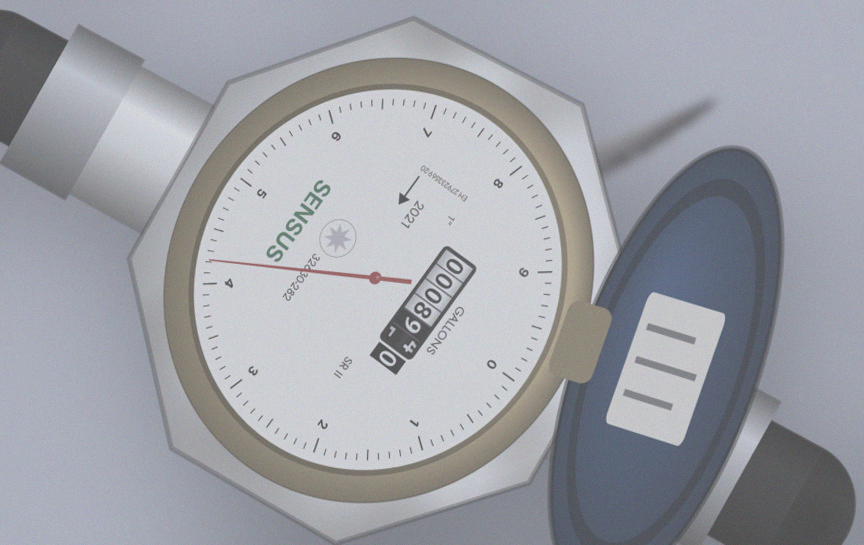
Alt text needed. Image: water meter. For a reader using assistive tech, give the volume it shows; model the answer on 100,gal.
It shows 8944.2,gal
